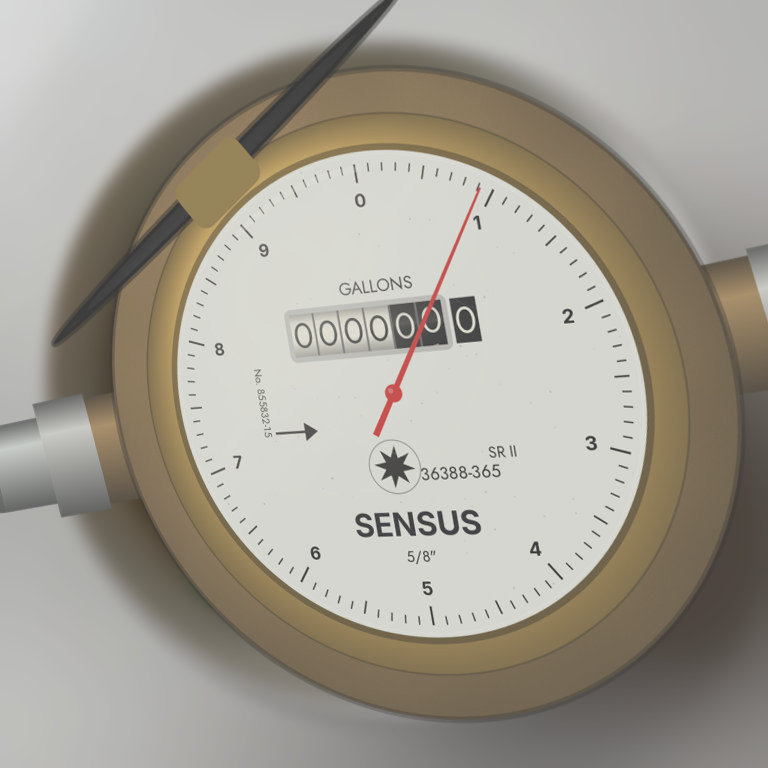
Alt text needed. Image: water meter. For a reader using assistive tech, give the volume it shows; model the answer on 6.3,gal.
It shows 0.9,gal
